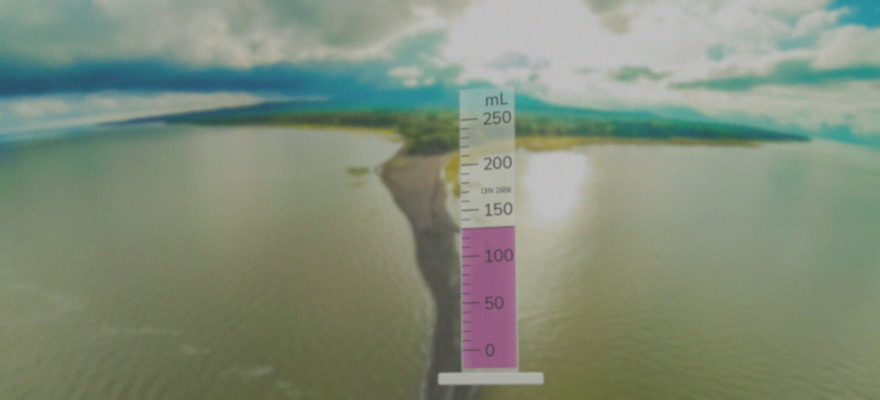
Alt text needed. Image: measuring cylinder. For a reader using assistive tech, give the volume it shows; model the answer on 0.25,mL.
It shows 130,mL
